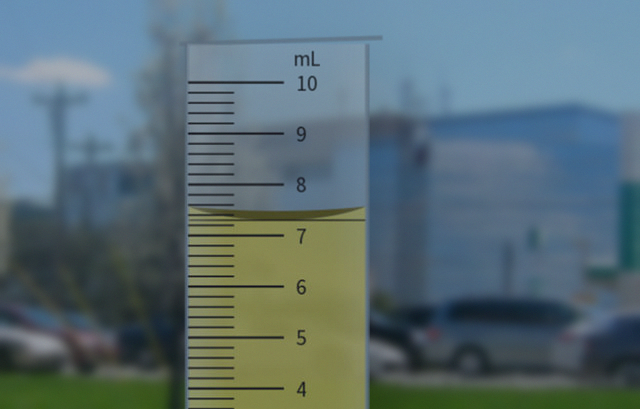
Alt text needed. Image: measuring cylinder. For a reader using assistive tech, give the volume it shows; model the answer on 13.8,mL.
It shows 7.3,mL
